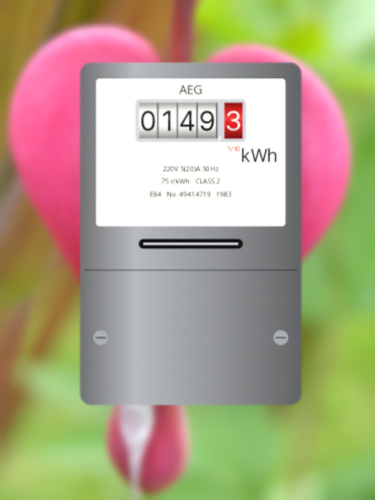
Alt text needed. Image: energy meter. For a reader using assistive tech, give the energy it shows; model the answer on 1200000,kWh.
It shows 149.3,kWh
